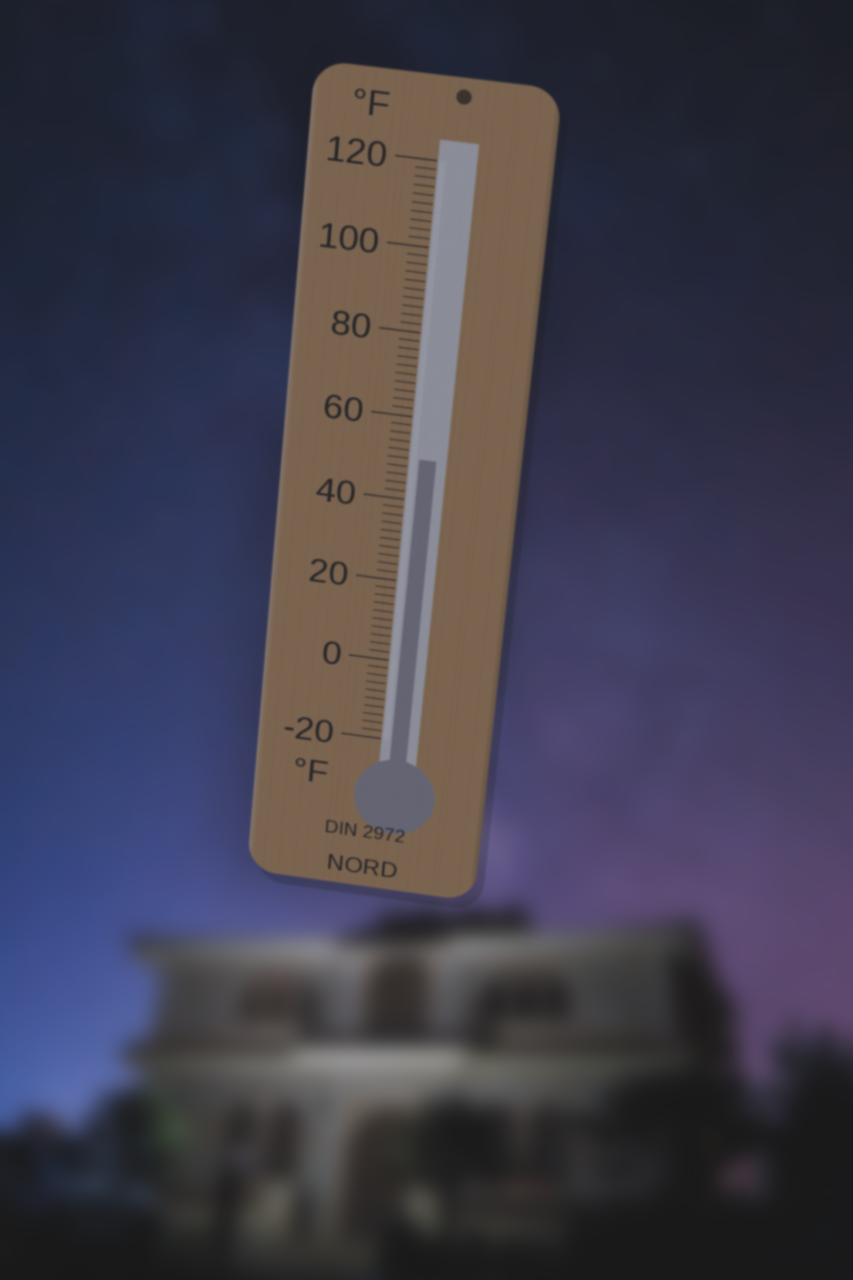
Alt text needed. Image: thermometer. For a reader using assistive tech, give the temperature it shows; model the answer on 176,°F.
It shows 50,°F
